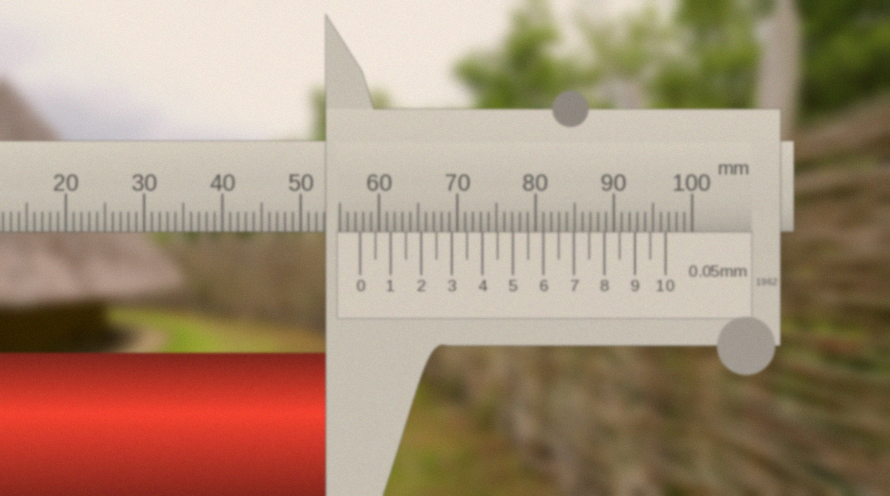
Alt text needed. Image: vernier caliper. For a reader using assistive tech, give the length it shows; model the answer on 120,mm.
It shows 57.6,mm
